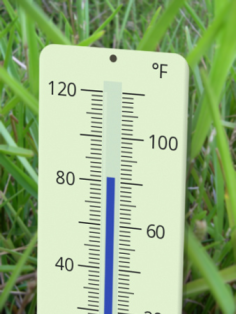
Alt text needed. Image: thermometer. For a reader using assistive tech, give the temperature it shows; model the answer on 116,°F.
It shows 82,°F
